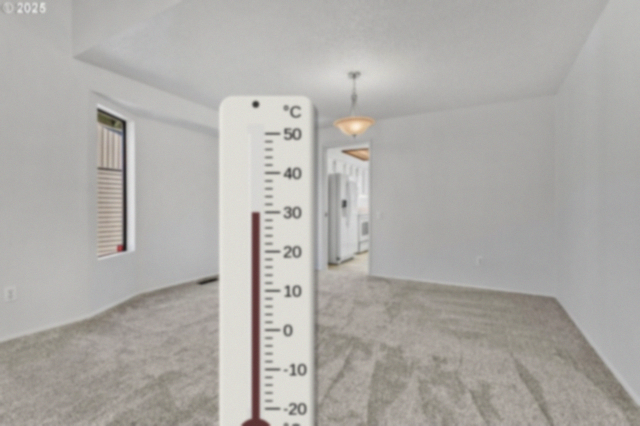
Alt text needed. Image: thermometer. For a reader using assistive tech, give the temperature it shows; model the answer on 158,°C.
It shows 30,°C
